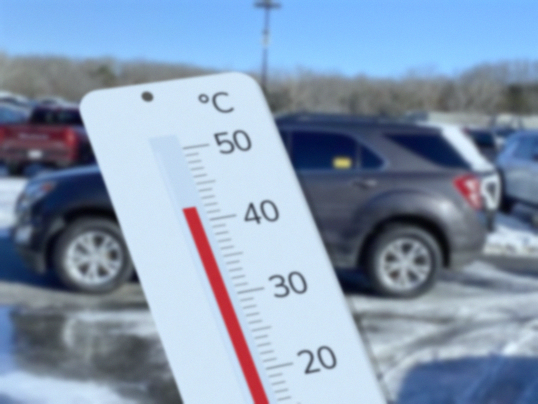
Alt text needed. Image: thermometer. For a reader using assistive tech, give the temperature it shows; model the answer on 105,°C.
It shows 42,°C
